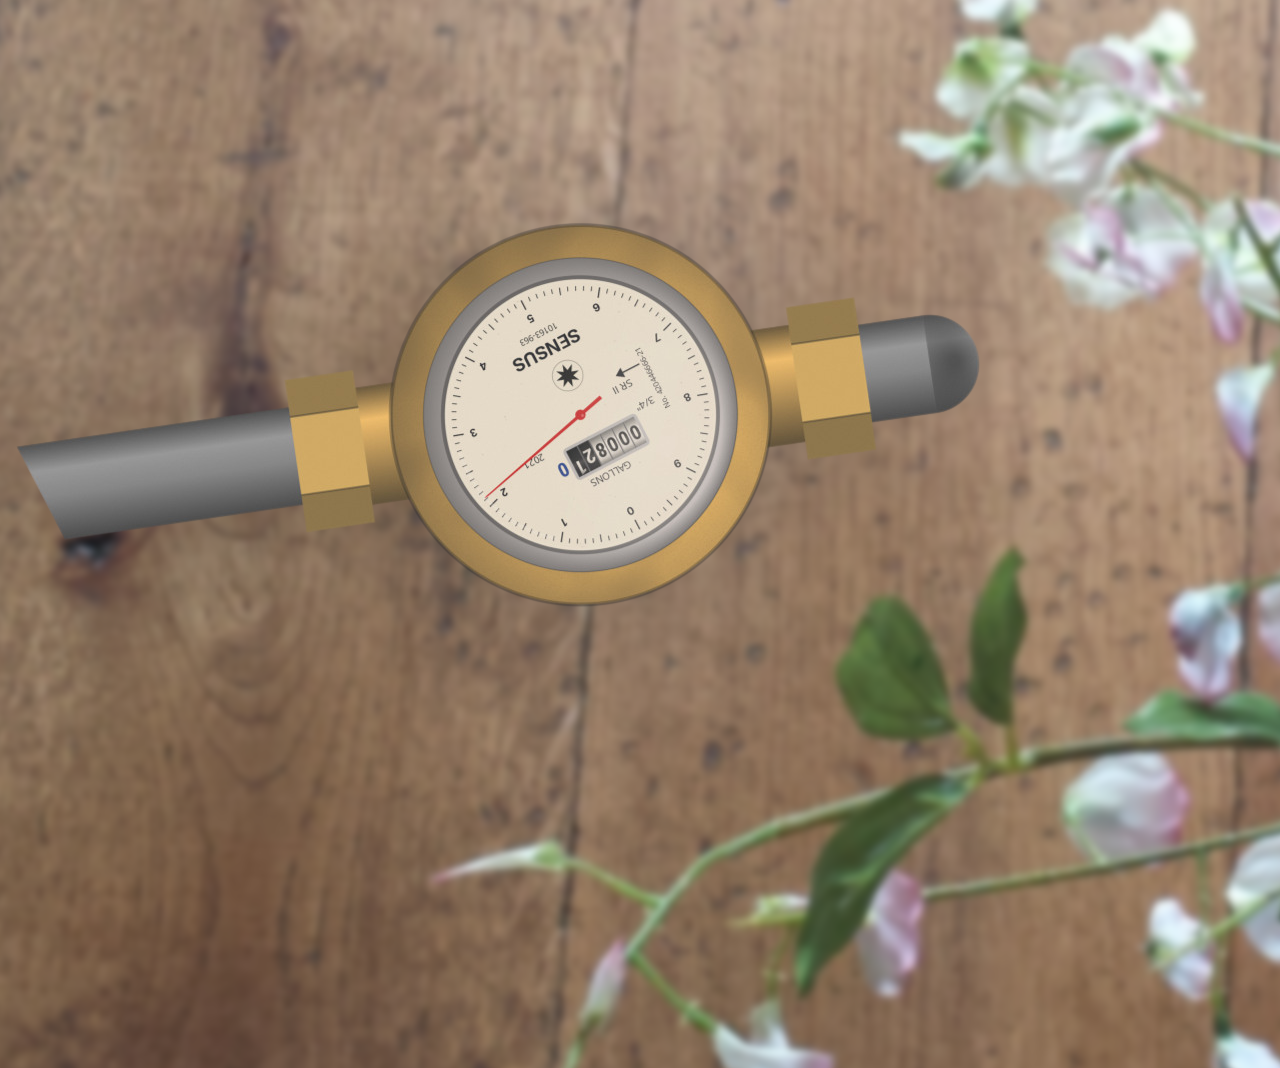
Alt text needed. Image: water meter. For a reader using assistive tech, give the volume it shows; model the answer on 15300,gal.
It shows 8212.1,gal
